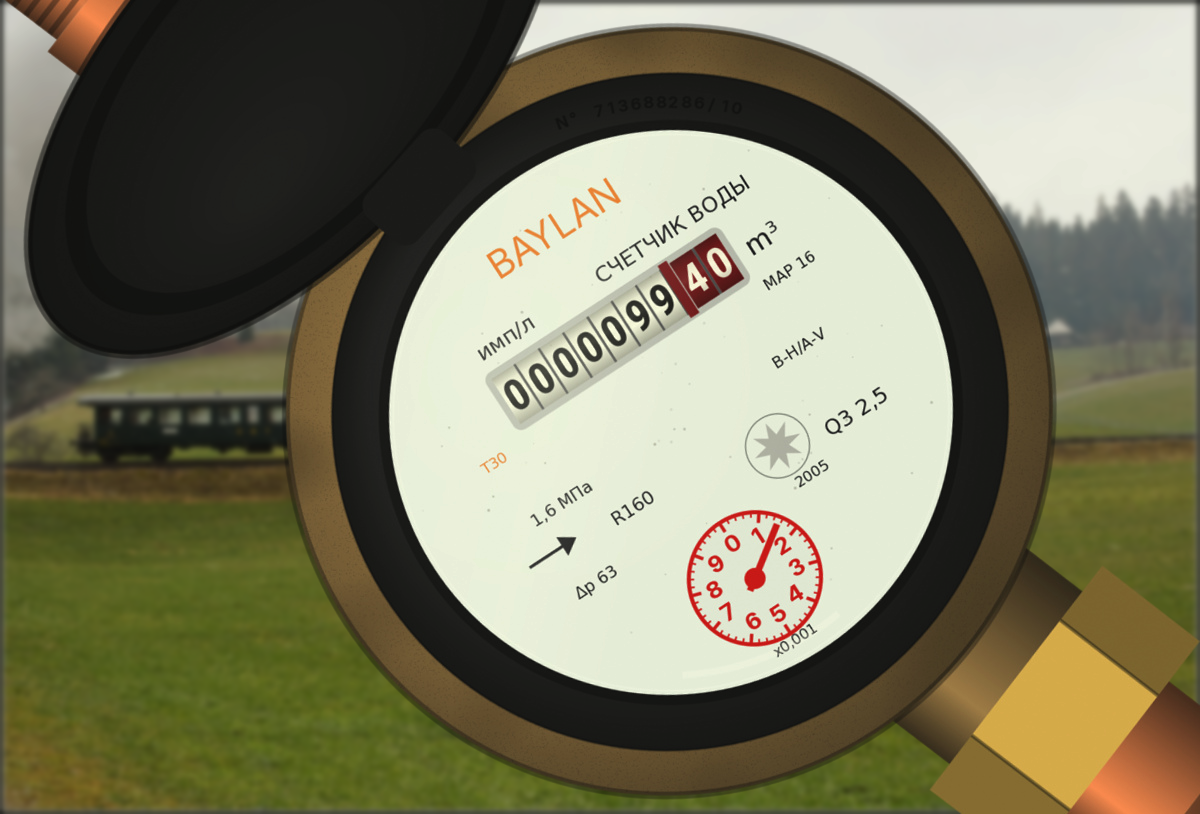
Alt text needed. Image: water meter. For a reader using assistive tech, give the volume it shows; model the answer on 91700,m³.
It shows 99.401,m³
